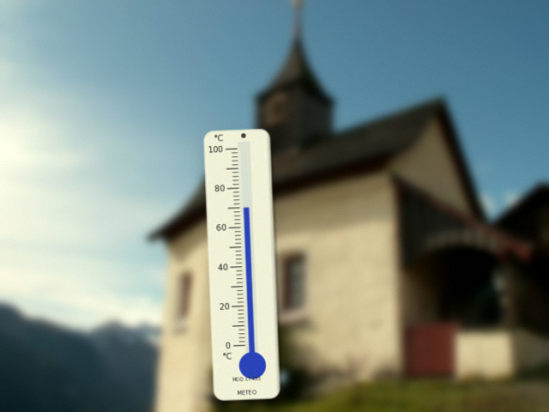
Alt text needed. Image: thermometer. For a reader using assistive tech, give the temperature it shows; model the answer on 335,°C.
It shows 70,°C
